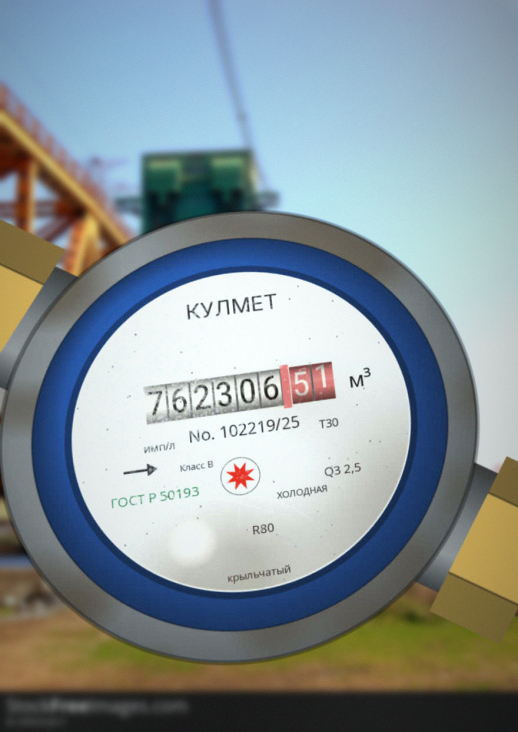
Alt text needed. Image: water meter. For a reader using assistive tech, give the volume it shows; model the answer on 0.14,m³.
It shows 762306.51,m³
